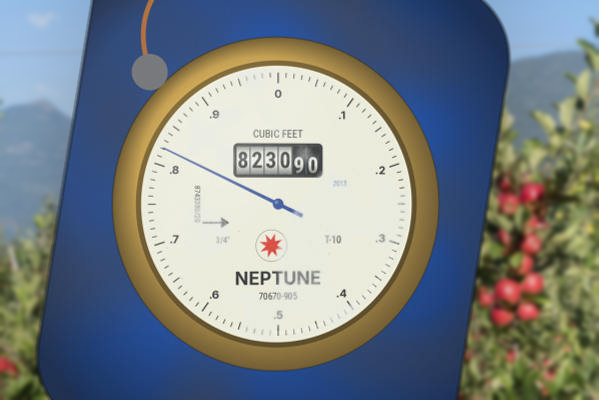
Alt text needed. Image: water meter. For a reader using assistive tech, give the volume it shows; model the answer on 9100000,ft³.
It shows 823089.82,ft³
